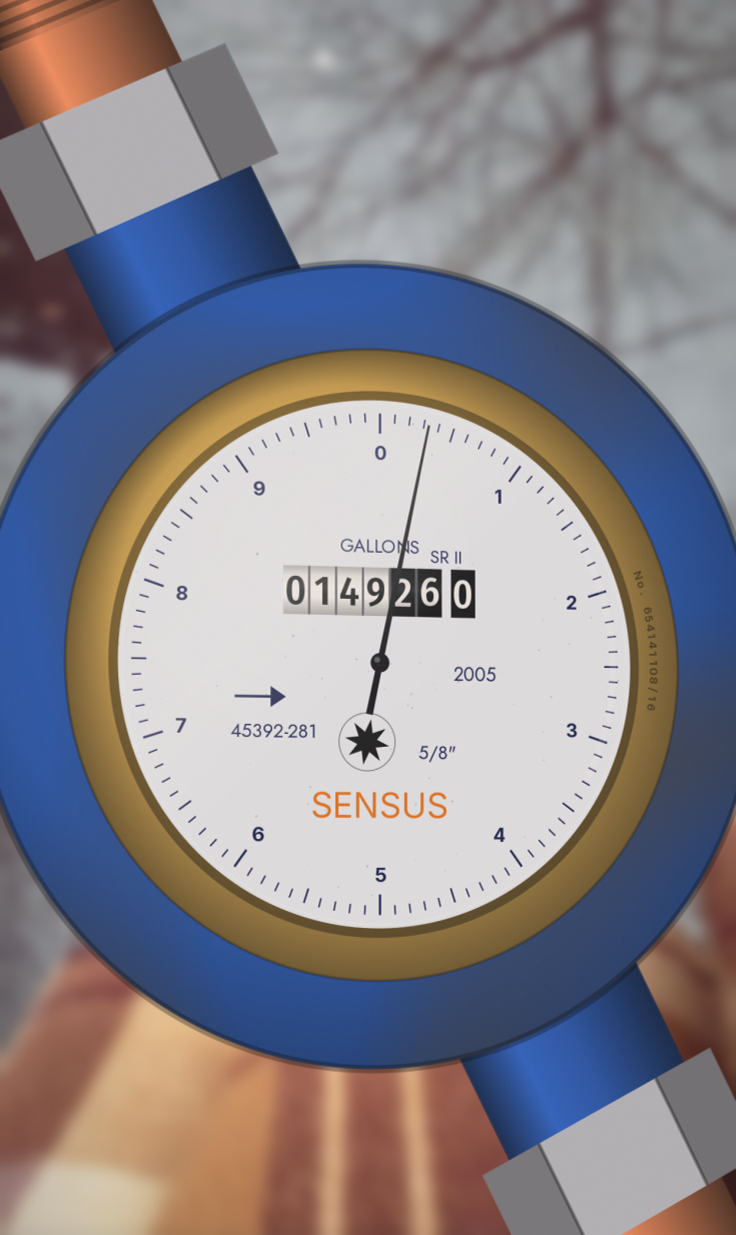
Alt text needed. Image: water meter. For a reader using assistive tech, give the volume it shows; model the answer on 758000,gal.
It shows 149260.3,gal
